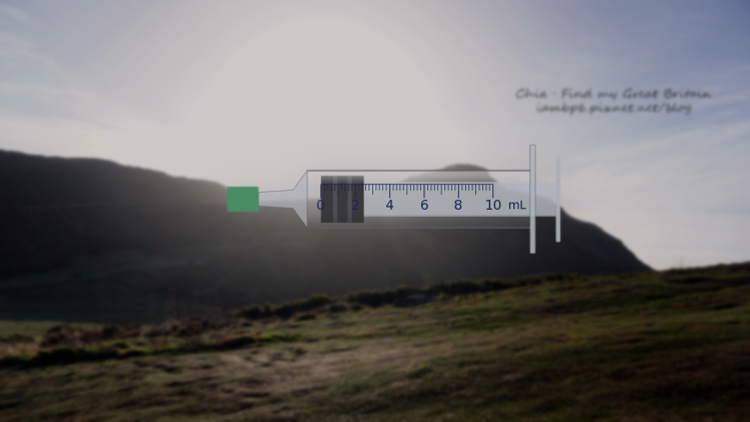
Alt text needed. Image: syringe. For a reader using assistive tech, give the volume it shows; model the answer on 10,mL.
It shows 0,mL
